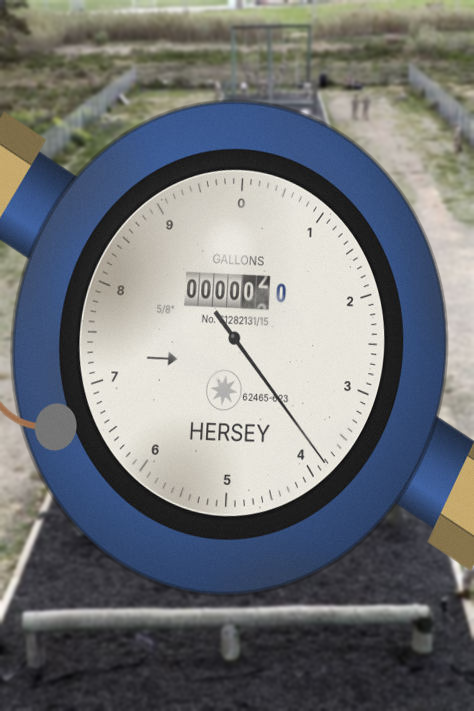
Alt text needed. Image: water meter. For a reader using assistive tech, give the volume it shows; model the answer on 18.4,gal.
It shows 23.8,gal
